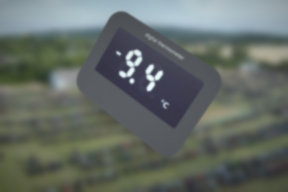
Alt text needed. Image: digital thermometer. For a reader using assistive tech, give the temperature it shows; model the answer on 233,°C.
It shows -9.4,°C
